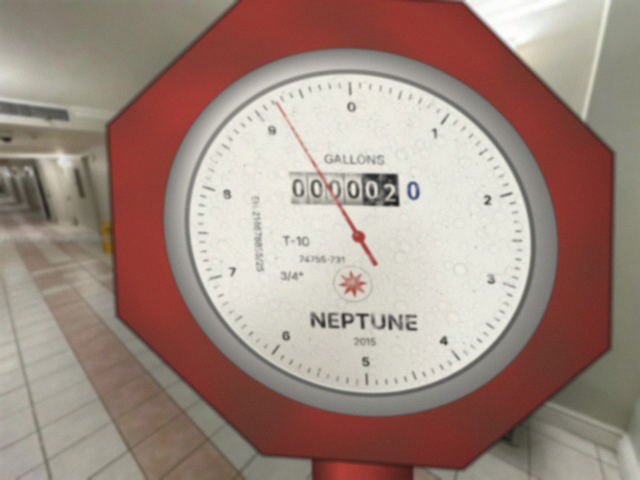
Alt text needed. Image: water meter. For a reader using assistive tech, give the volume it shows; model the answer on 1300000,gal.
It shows 19.2,gal
